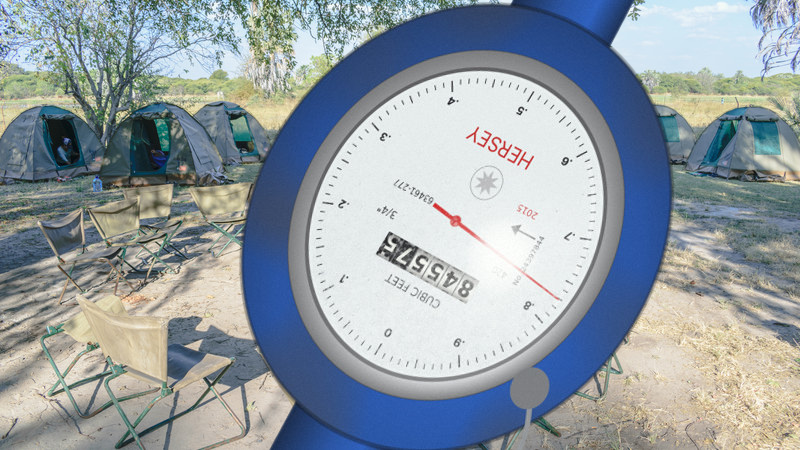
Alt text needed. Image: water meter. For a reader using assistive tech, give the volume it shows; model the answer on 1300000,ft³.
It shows 845574.77,ft³
